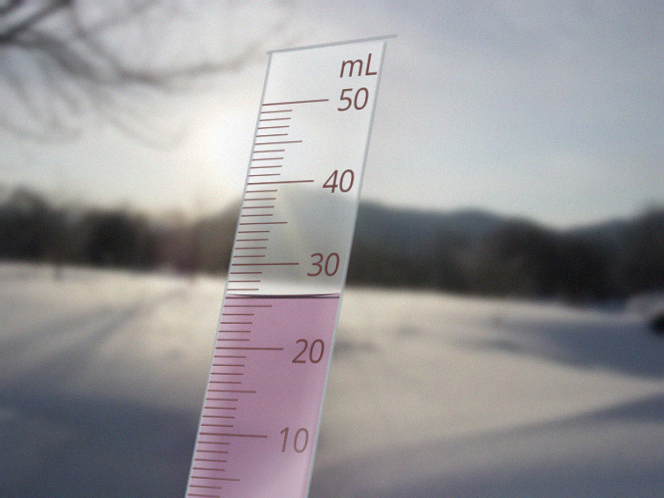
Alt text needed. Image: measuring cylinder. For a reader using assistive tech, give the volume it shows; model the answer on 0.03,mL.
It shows 26,mL
